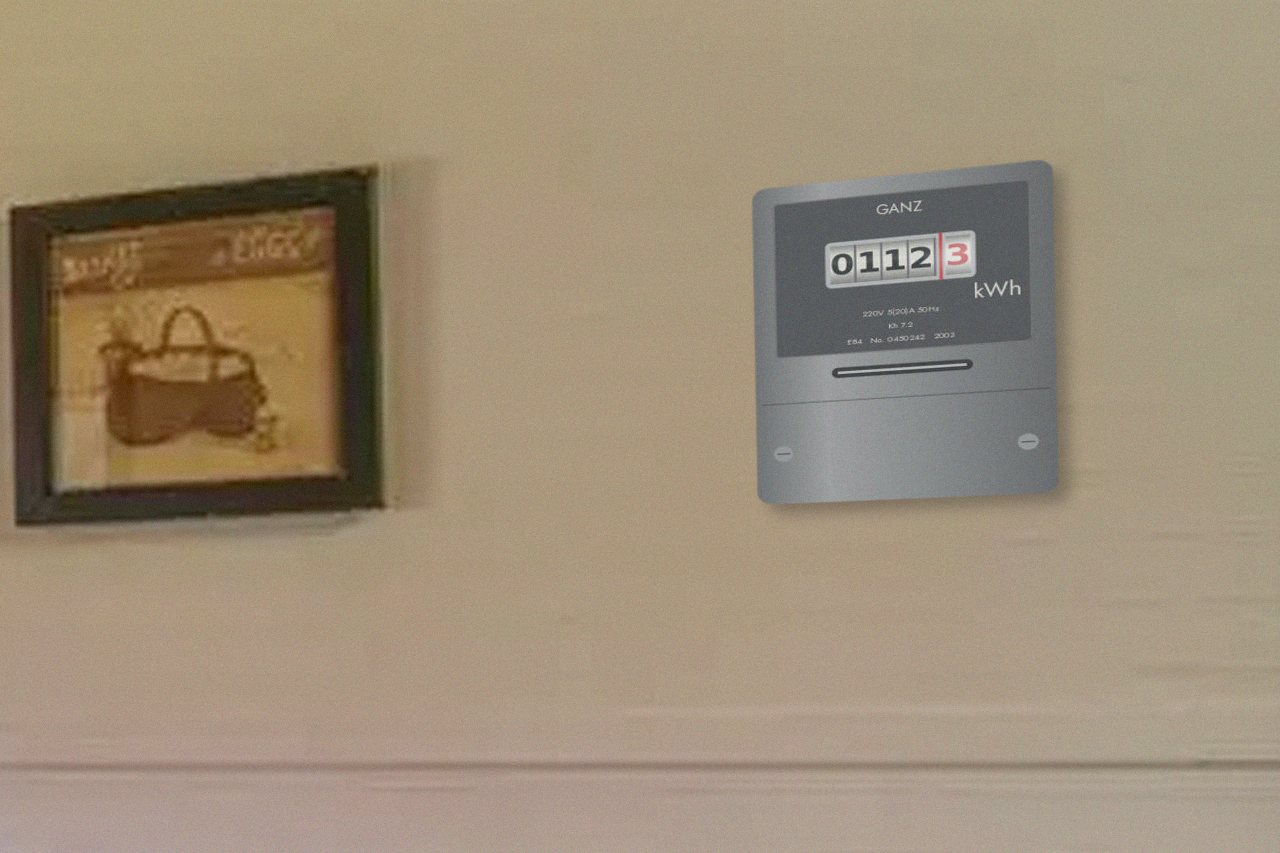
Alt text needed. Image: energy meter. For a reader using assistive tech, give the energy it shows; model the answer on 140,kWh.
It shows 112.3,kWh
